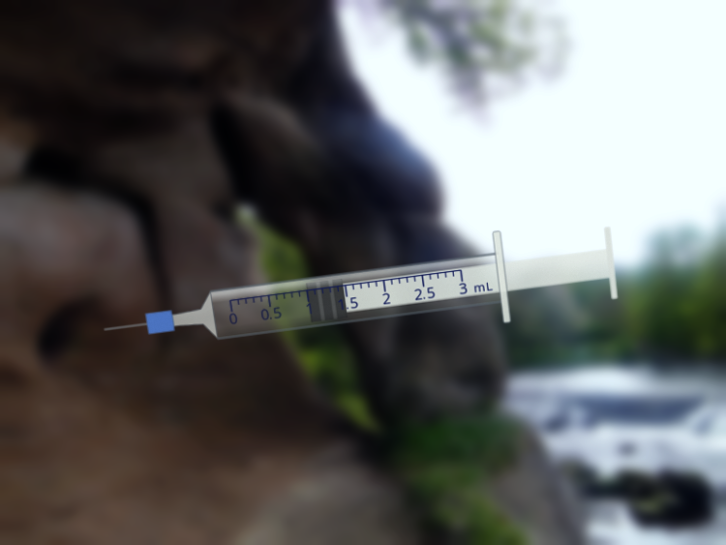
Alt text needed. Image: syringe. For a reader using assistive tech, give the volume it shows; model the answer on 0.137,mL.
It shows 1,mL
